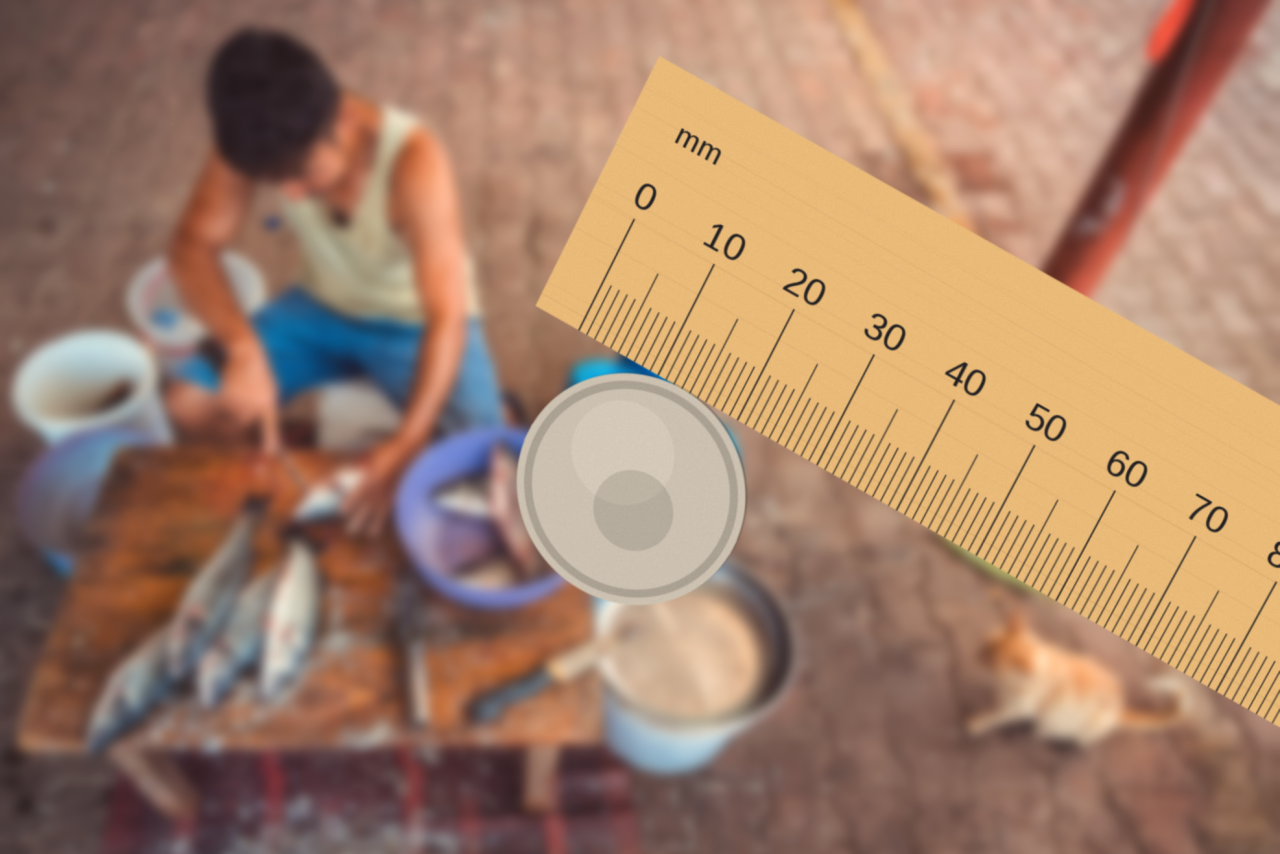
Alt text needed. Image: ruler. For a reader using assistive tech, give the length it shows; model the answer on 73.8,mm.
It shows 26,mm
